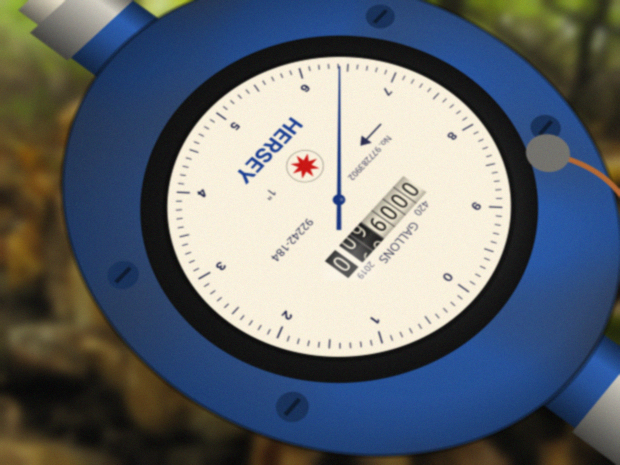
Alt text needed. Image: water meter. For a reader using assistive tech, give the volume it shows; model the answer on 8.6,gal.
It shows 9596.4,gal
